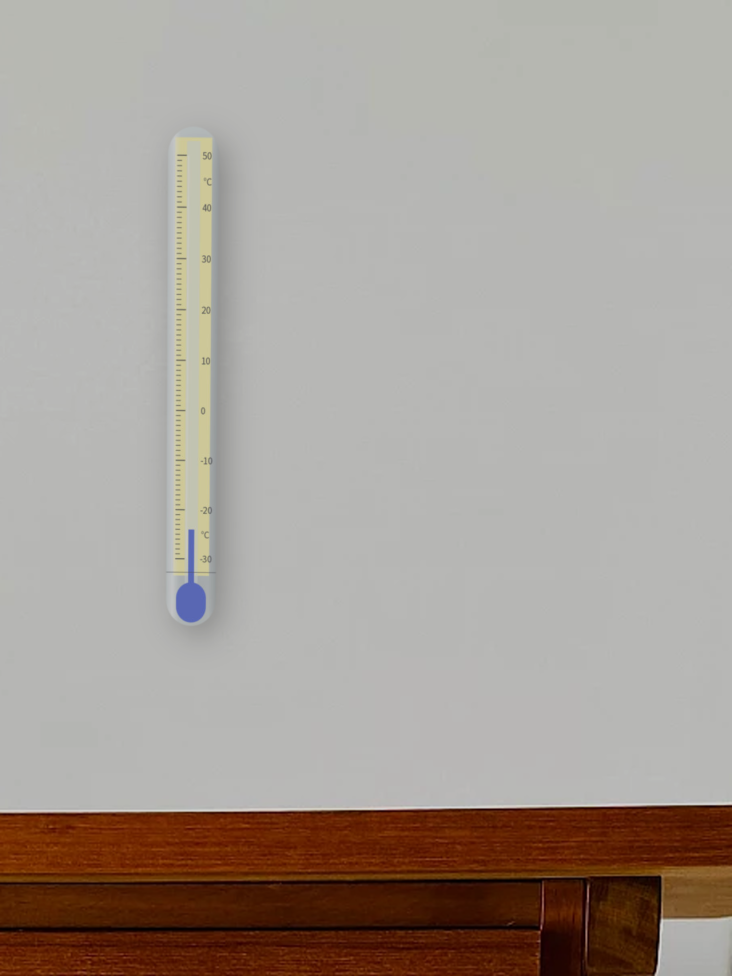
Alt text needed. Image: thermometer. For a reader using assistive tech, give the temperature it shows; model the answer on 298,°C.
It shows -24,°C
